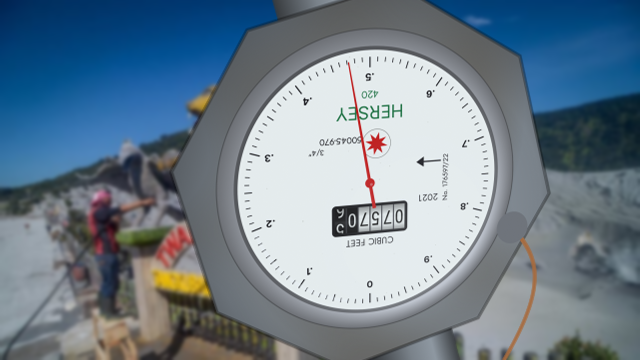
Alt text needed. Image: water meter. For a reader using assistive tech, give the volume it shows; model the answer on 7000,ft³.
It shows 75705.47,ft³
